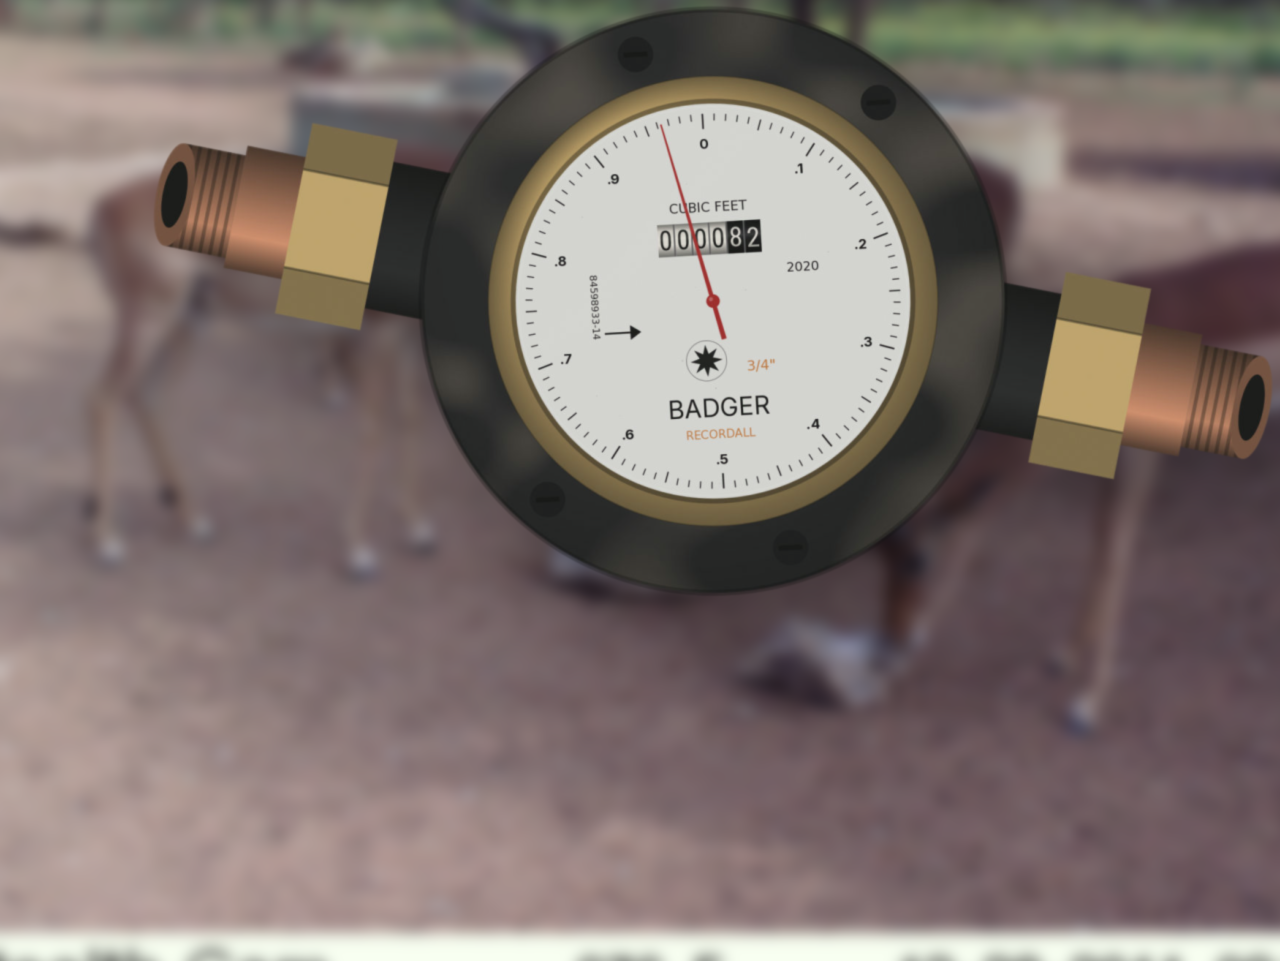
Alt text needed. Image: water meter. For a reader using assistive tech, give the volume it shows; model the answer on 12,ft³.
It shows 81.96,ft³
